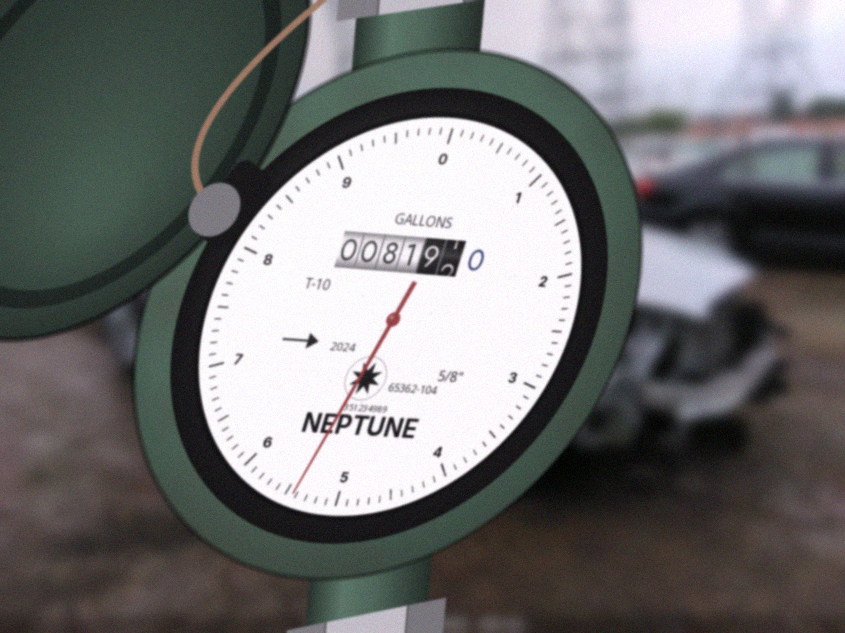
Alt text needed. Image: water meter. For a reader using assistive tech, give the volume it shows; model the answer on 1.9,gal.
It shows 81915.4,gal
